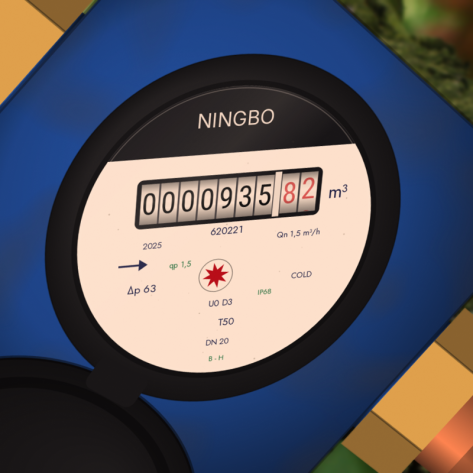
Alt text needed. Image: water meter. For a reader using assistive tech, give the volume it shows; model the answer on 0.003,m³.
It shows 935.82,m³
